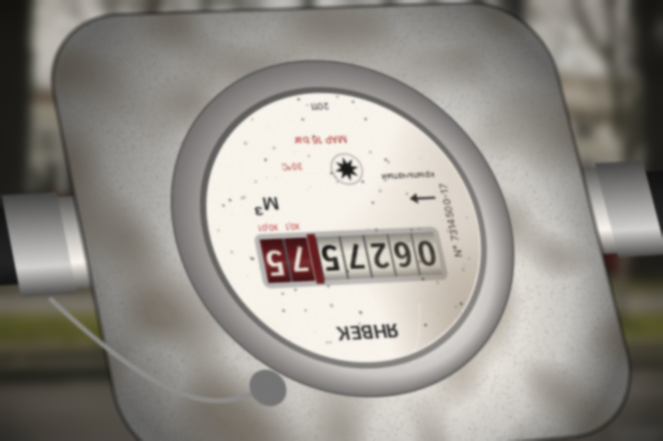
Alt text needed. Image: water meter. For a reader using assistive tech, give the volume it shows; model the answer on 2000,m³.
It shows 6275.75,m³
